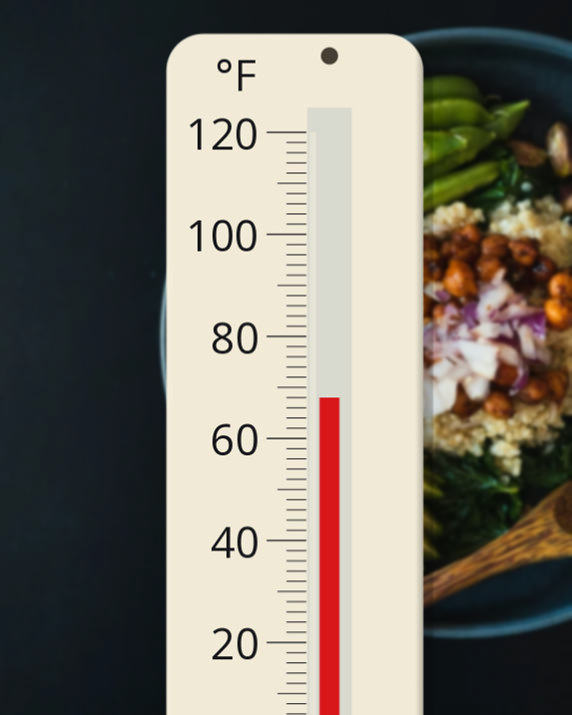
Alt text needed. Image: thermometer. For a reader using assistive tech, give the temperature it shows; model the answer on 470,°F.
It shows 68,°F
